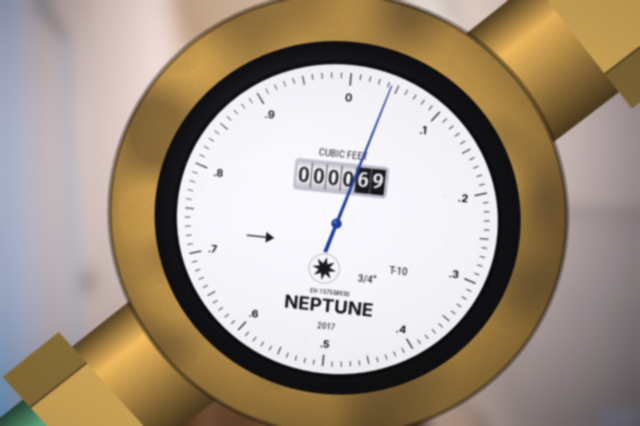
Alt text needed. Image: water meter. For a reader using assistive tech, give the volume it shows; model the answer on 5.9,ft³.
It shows 69.04,ft³
